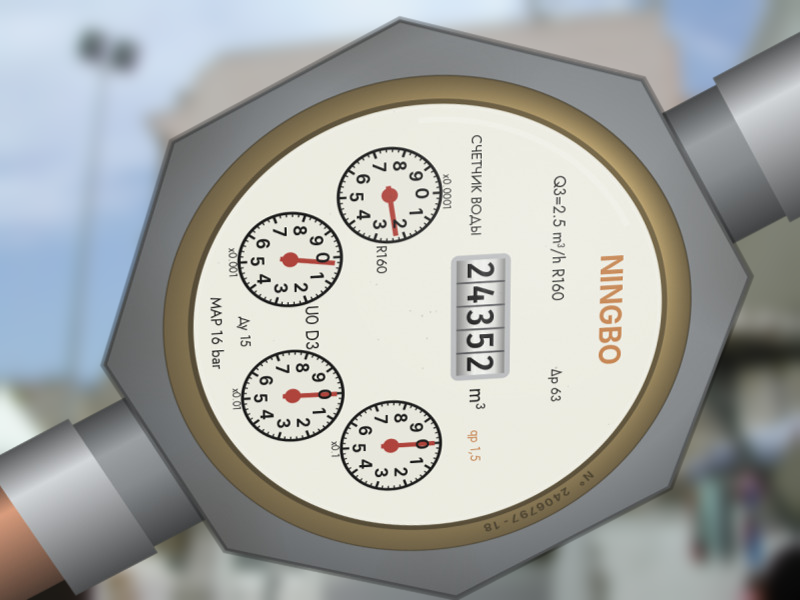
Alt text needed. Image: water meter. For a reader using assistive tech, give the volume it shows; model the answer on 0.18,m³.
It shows 24352.0002,m³
